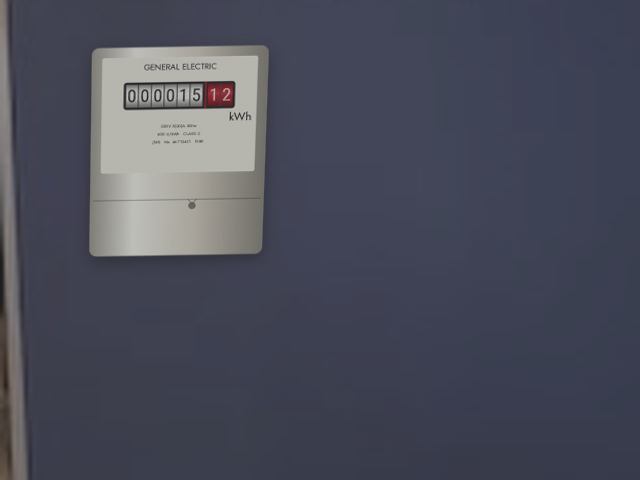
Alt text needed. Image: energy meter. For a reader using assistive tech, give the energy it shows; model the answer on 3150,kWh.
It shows 15.12,kWh
